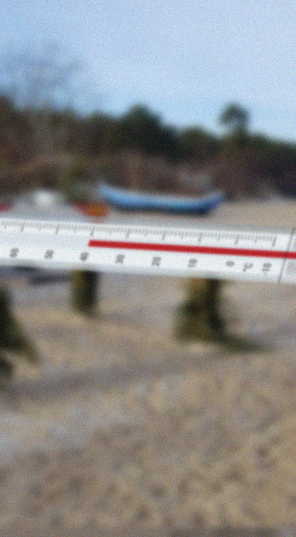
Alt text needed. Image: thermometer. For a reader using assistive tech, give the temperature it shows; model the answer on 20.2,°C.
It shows 40,°C
